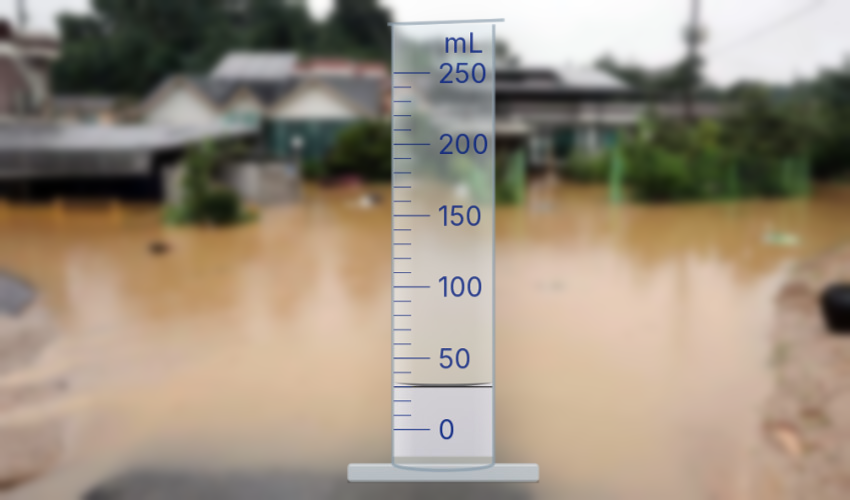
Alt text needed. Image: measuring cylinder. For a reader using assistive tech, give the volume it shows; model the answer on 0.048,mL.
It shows 30,mL
